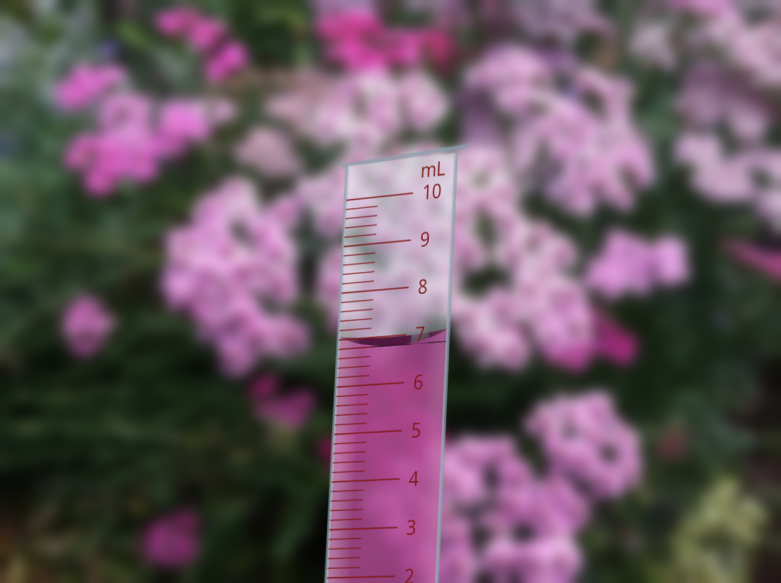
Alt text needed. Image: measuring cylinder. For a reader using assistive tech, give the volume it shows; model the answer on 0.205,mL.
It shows 6.8,mL
